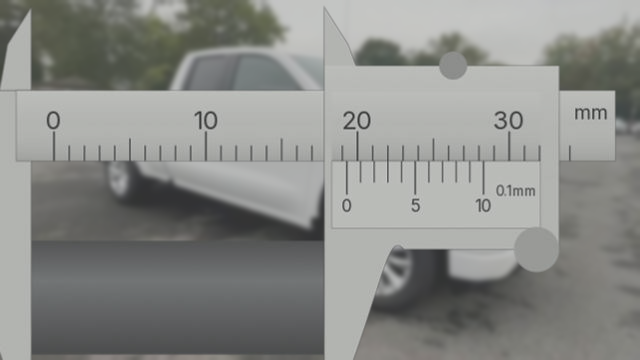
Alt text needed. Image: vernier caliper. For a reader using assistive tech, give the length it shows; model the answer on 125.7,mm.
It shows 19.3,mm
